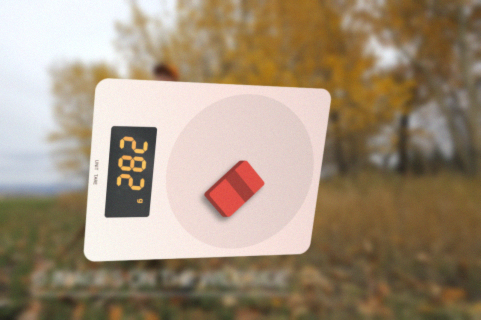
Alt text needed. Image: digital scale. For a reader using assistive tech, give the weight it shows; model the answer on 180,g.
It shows 282,g
